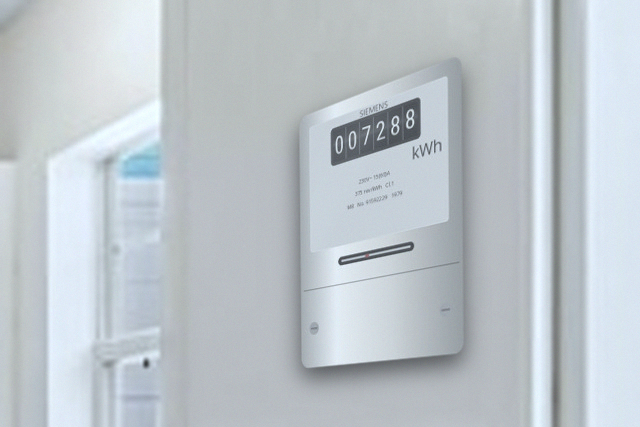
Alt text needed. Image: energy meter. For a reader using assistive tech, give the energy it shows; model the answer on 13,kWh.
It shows 7288,kWh
